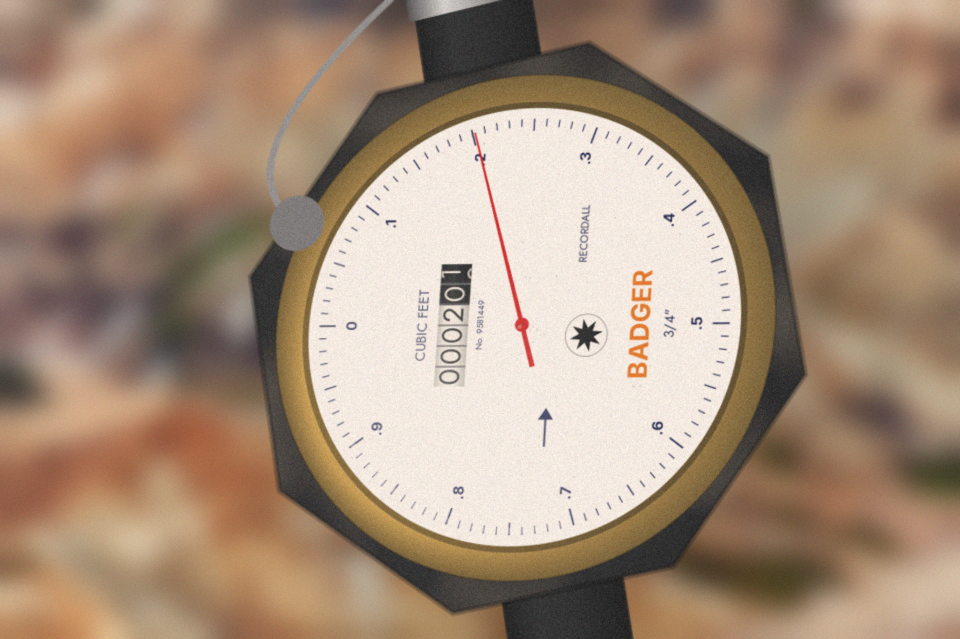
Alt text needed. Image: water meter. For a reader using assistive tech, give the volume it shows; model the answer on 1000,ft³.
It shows 201.20,ft³
